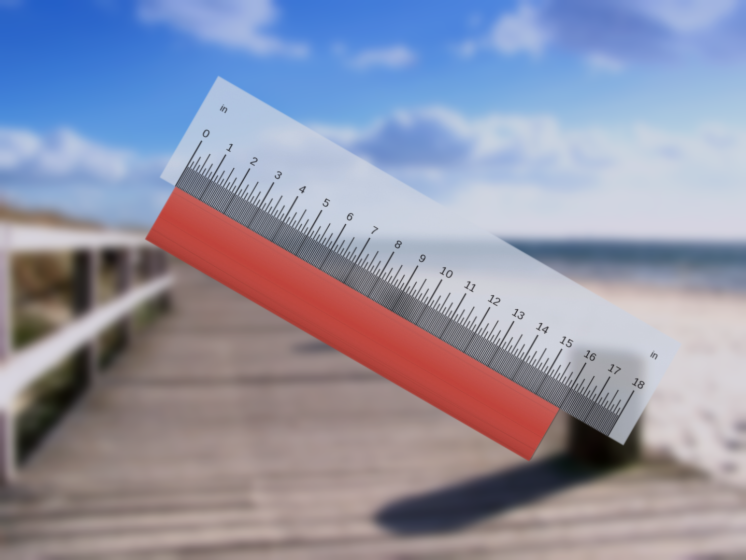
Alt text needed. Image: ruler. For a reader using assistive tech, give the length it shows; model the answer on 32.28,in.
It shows 16,in
